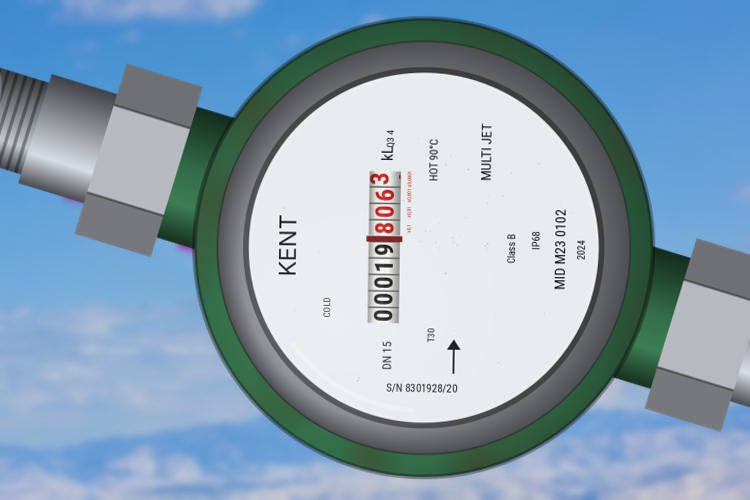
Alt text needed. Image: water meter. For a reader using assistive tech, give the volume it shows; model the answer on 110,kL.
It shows 19.8063,kL
